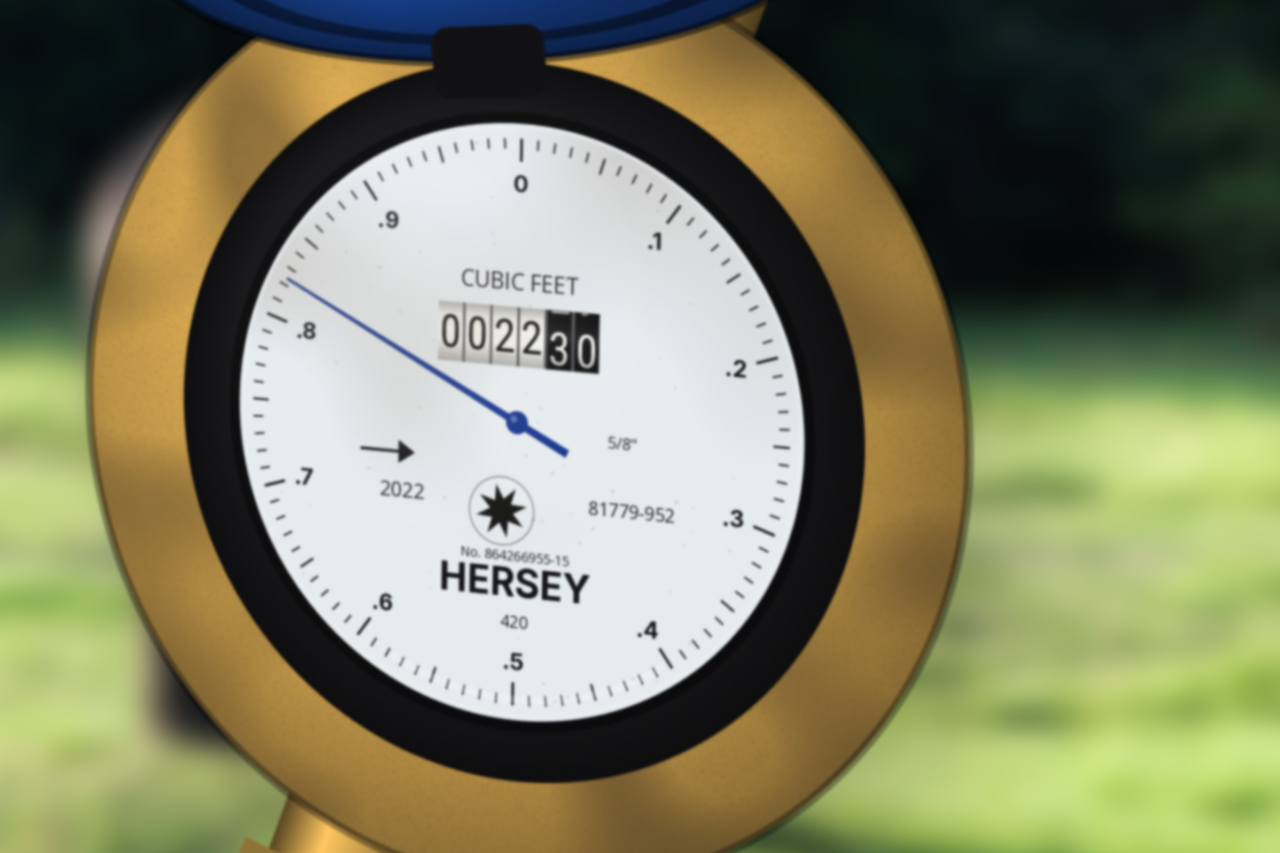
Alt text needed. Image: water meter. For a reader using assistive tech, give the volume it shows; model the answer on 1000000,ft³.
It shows 2229.82,ft³
